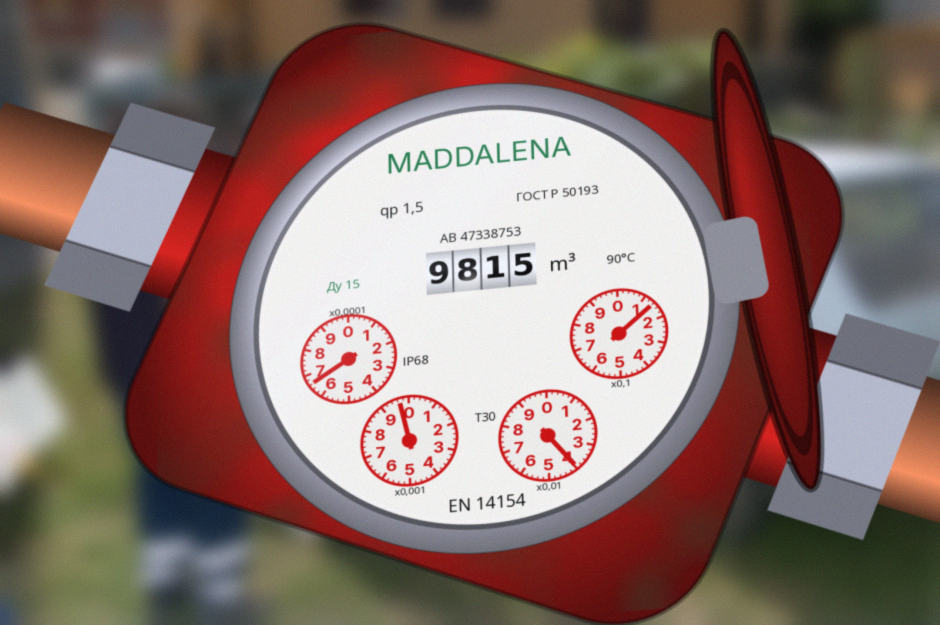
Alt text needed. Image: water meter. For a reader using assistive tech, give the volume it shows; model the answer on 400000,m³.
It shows 9815.1396,m³
